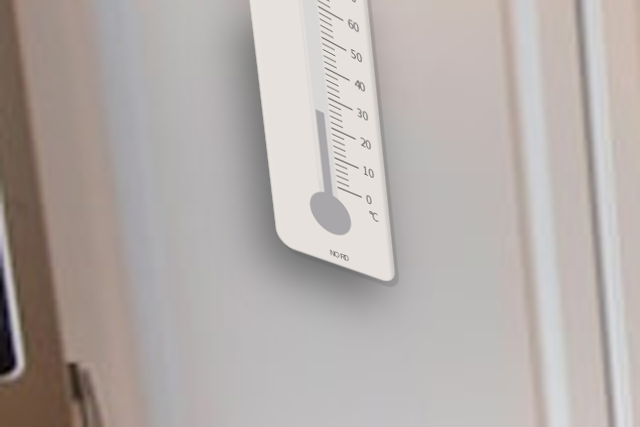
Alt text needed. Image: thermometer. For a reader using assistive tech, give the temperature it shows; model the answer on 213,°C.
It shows 24,°C
